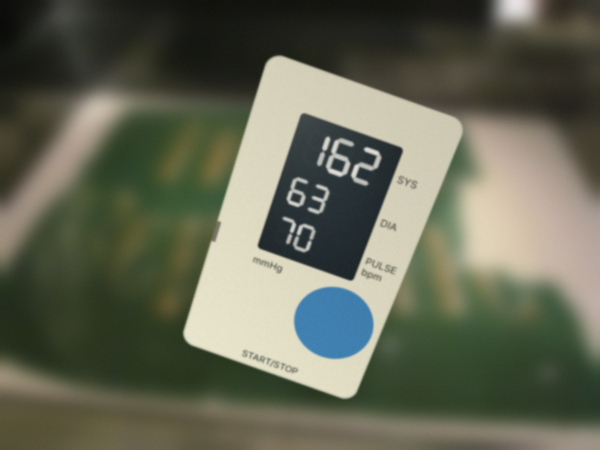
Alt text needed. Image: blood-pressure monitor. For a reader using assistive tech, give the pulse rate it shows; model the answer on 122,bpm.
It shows 70,bpm
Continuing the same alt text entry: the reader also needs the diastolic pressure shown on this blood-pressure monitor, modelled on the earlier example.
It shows 63,mmHg
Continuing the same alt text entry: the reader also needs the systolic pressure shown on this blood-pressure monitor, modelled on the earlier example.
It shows 162,mmHg
